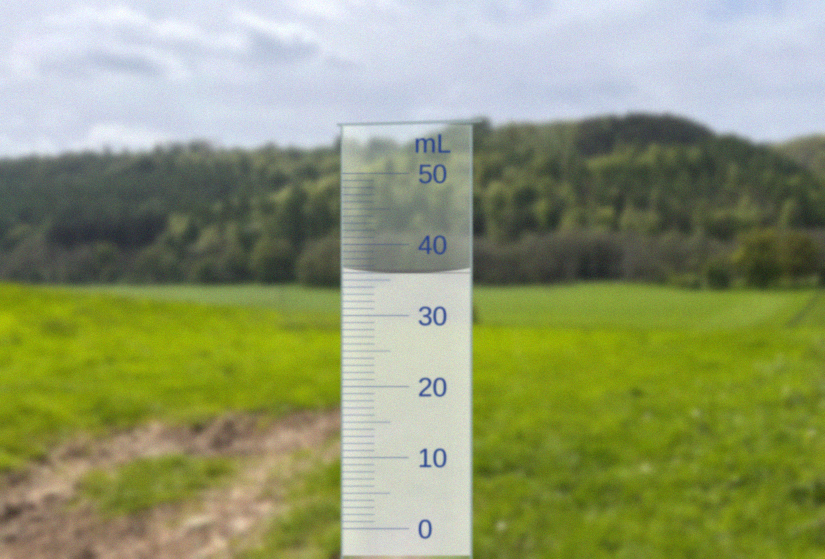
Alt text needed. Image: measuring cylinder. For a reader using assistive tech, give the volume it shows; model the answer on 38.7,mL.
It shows 36,mL
